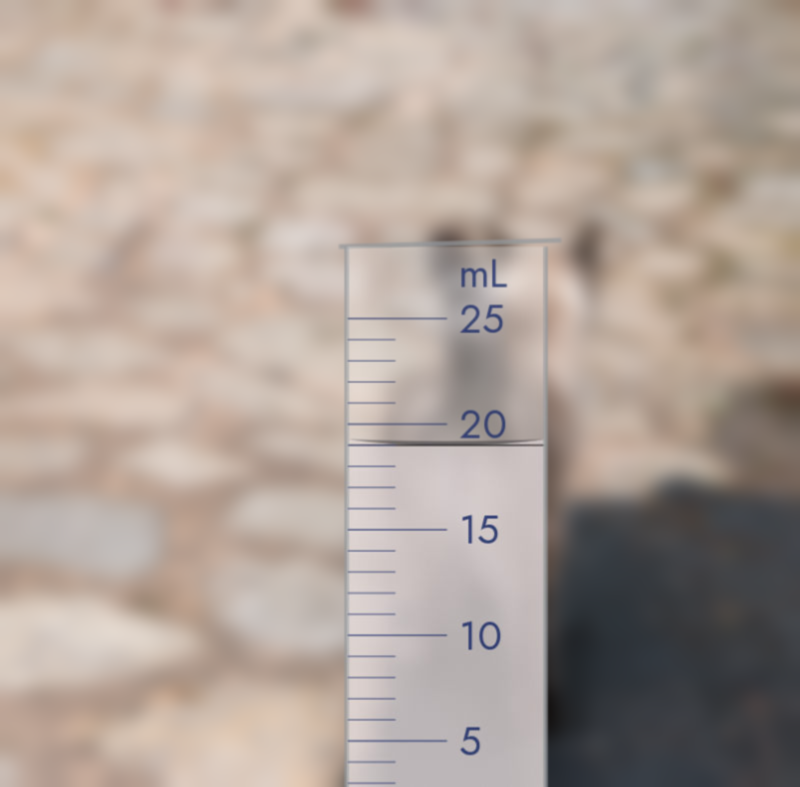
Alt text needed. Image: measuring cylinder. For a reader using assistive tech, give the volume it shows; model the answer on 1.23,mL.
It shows 19,mL
